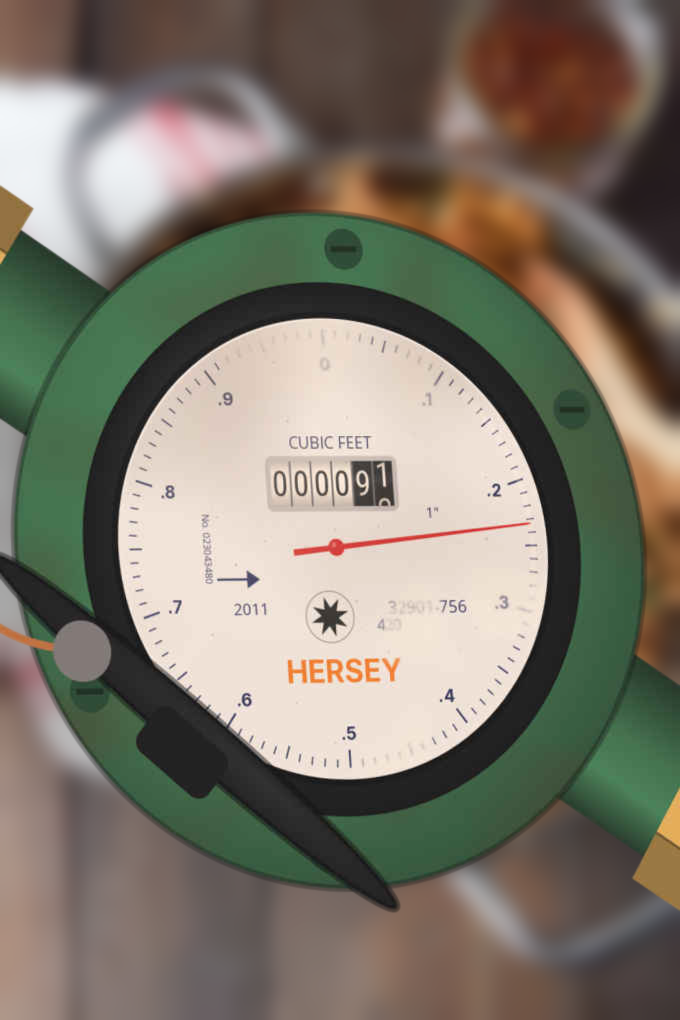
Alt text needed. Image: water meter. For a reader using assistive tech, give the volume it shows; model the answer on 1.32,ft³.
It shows 91.23,ft³
